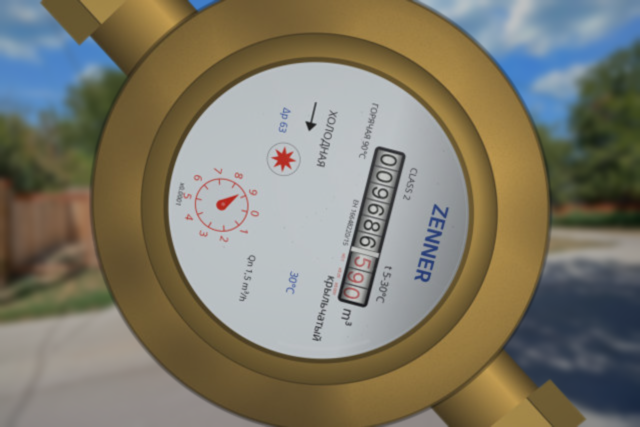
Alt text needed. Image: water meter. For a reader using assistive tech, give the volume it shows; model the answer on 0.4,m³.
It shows 9686.5898,m³
